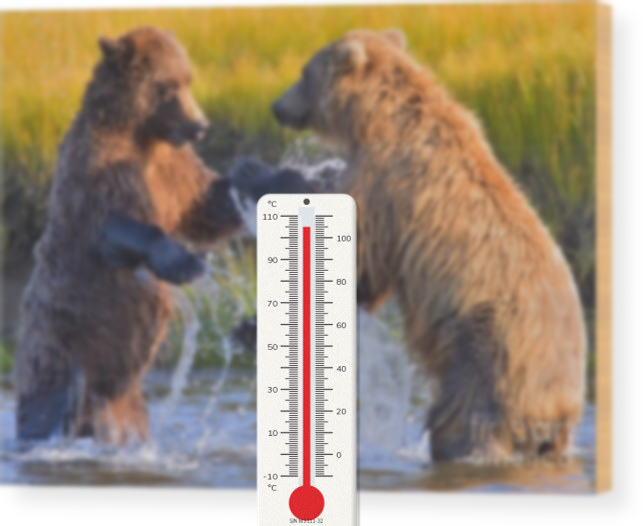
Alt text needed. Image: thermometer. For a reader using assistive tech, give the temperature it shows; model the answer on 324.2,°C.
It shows 105,°C
